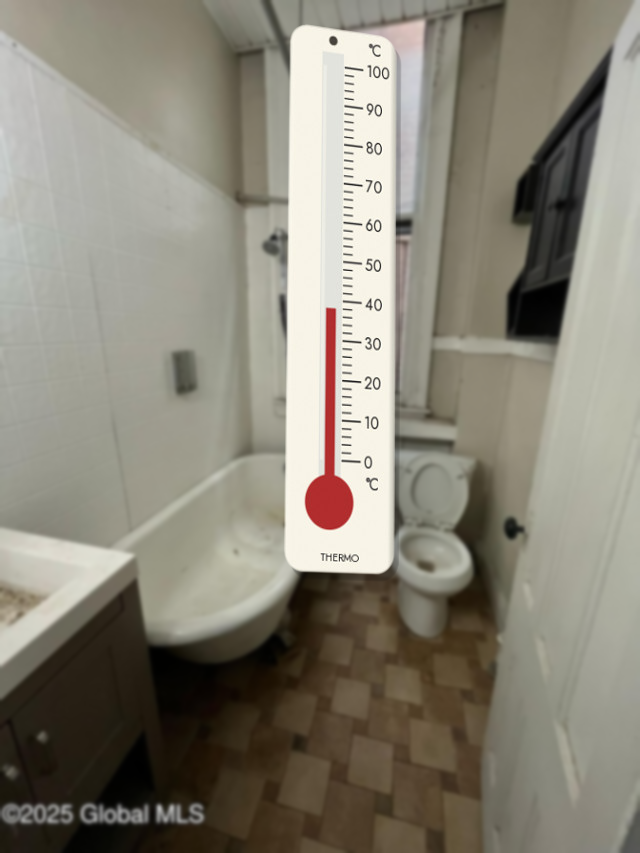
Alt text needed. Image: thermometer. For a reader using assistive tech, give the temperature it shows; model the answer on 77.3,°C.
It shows 38,°C
